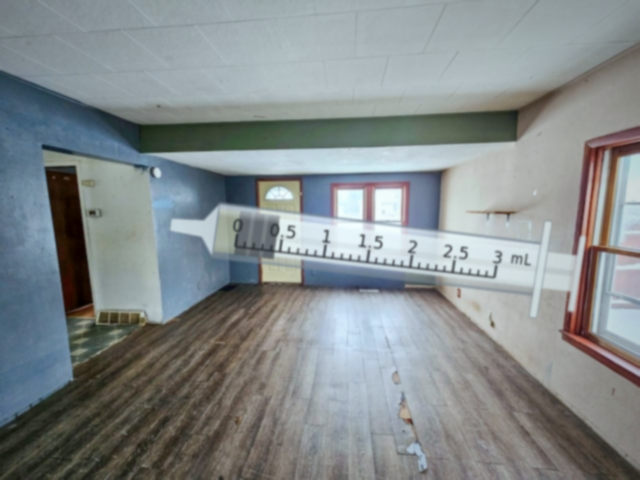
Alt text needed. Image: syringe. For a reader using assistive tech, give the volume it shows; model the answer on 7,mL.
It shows 0,mL
